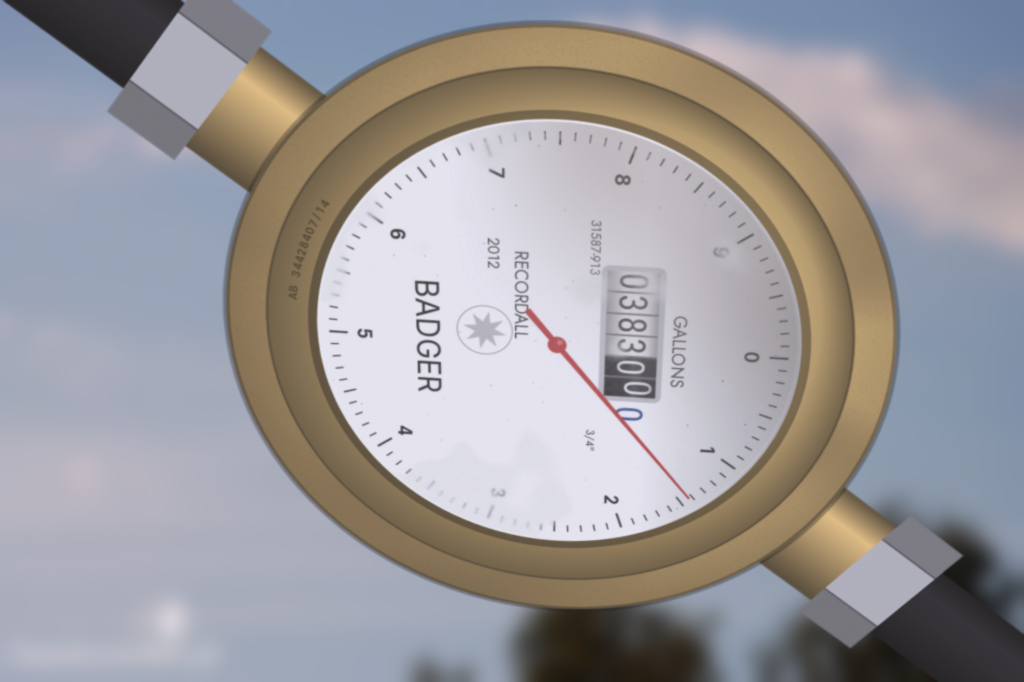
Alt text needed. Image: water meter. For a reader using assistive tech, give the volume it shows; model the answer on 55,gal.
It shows 383001.4,gal
